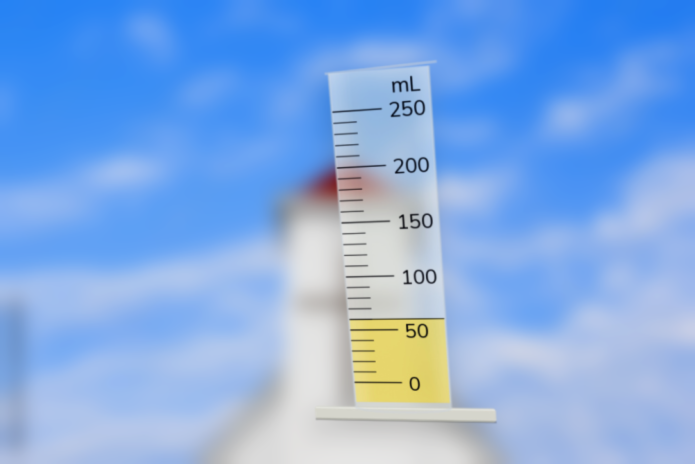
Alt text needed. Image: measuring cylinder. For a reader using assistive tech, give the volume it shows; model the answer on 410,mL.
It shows 60,mL
